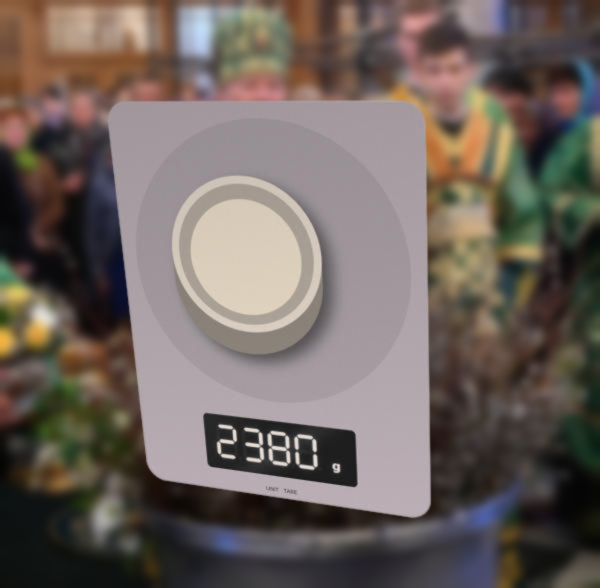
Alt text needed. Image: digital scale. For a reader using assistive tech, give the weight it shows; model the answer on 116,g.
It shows 2380,g
